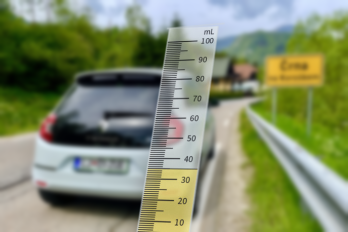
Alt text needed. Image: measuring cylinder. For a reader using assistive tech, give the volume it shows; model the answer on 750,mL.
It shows 35,mL
